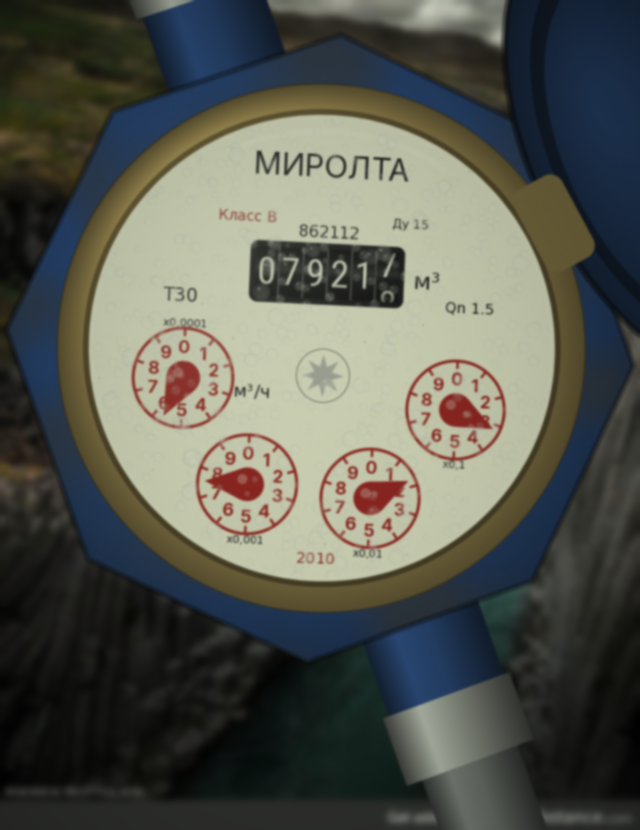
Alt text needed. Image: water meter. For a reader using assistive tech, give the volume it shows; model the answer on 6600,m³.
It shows 79217.3175,m³
